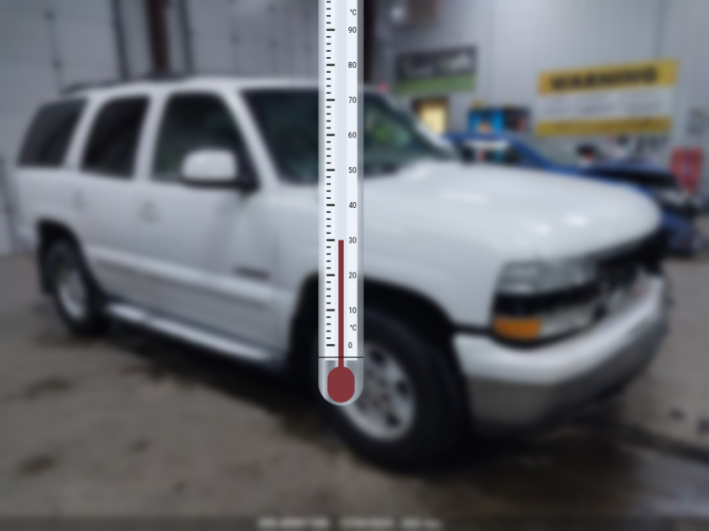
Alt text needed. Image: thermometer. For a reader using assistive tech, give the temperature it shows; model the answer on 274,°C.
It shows 30,°C
